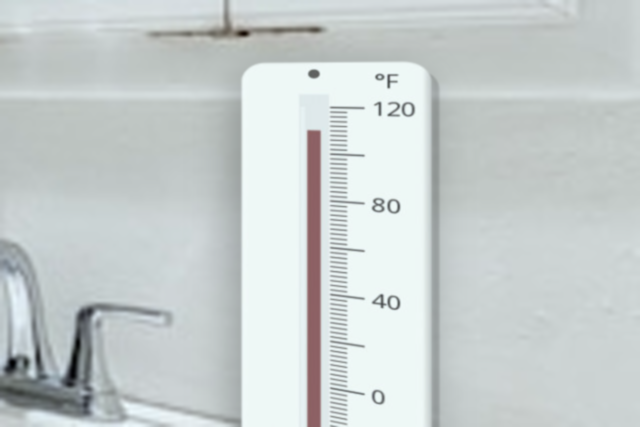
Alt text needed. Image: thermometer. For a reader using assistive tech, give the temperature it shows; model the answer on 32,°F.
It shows 110,°F
